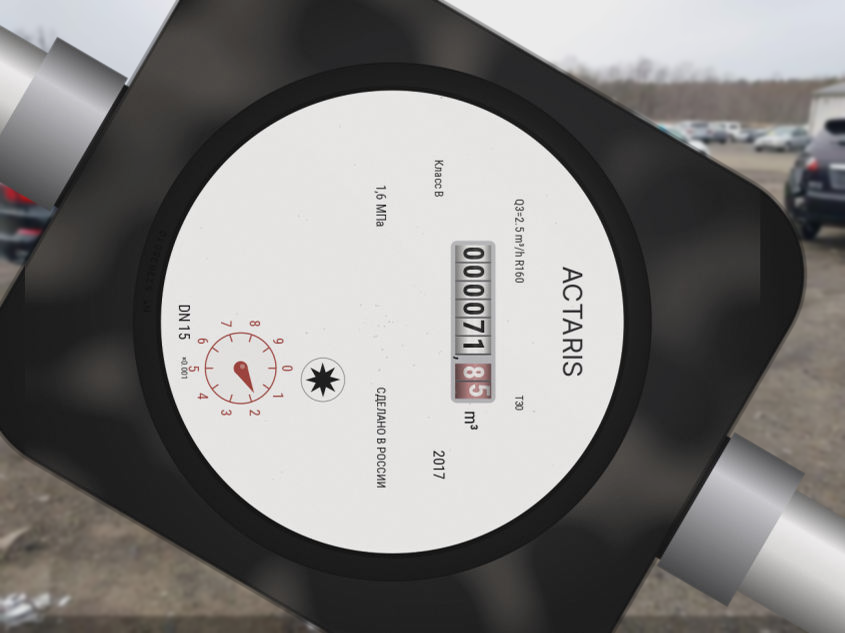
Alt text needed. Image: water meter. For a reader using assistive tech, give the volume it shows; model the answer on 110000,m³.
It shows 71.851,m³
